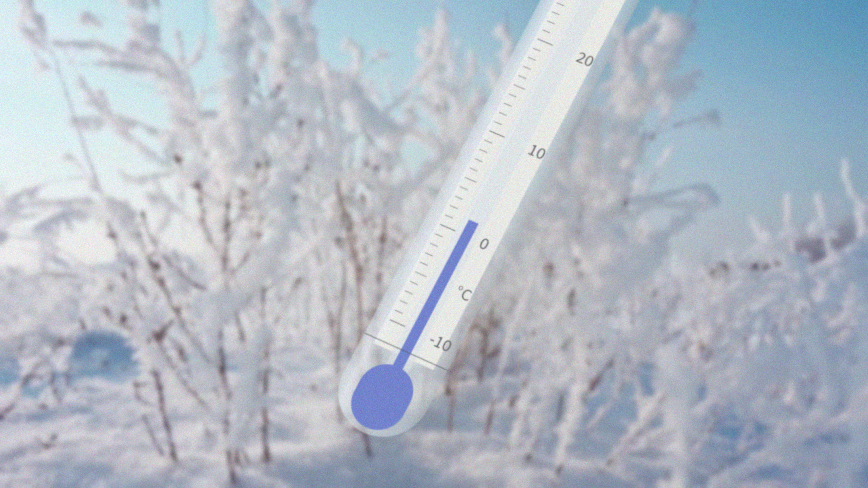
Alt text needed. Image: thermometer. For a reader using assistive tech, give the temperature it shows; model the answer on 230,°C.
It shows 1.5,°C
